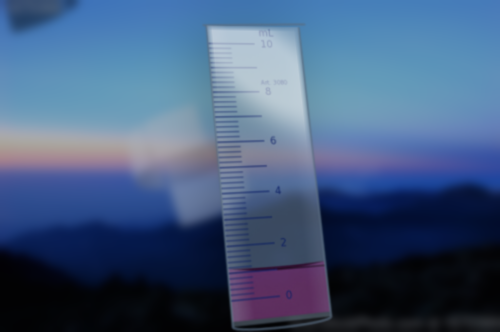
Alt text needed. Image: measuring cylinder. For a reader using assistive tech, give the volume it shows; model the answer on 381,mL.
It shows 1,mL
